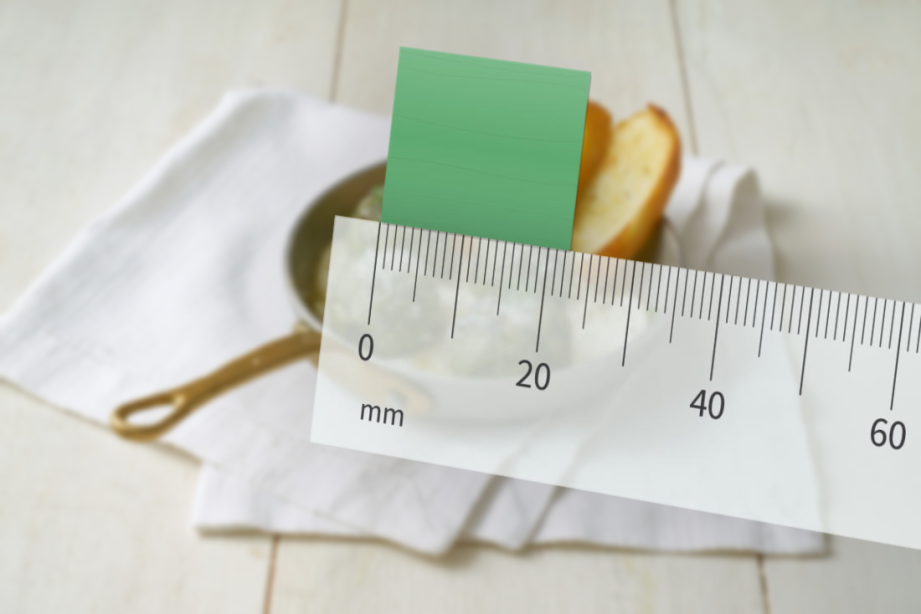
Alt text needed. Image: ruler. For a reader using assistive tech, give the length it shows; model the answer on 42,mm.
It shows 22.5,mm
